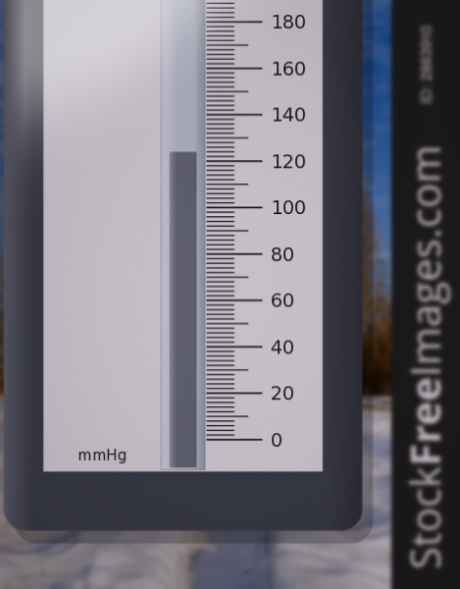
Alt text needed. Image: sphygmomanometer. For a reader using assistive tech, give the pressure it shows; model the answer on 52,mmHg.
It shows 124,mmHg
